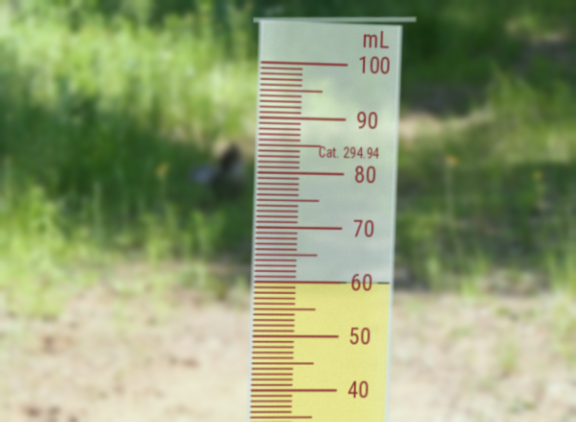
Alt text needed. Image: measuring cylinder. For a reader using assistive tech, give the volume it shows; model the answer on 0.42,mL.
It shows 60,mL
